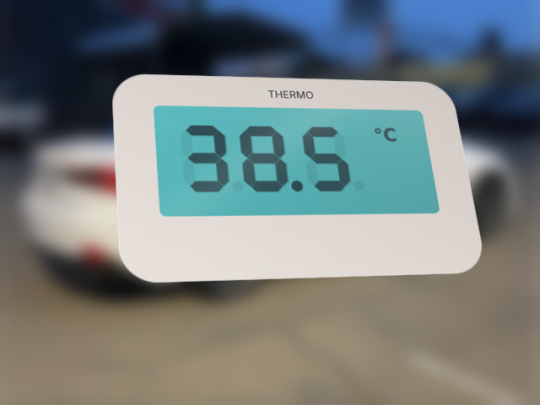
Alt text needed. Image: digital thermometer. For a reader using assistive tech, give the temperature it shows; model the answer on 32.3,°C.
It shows 38.5,°C
